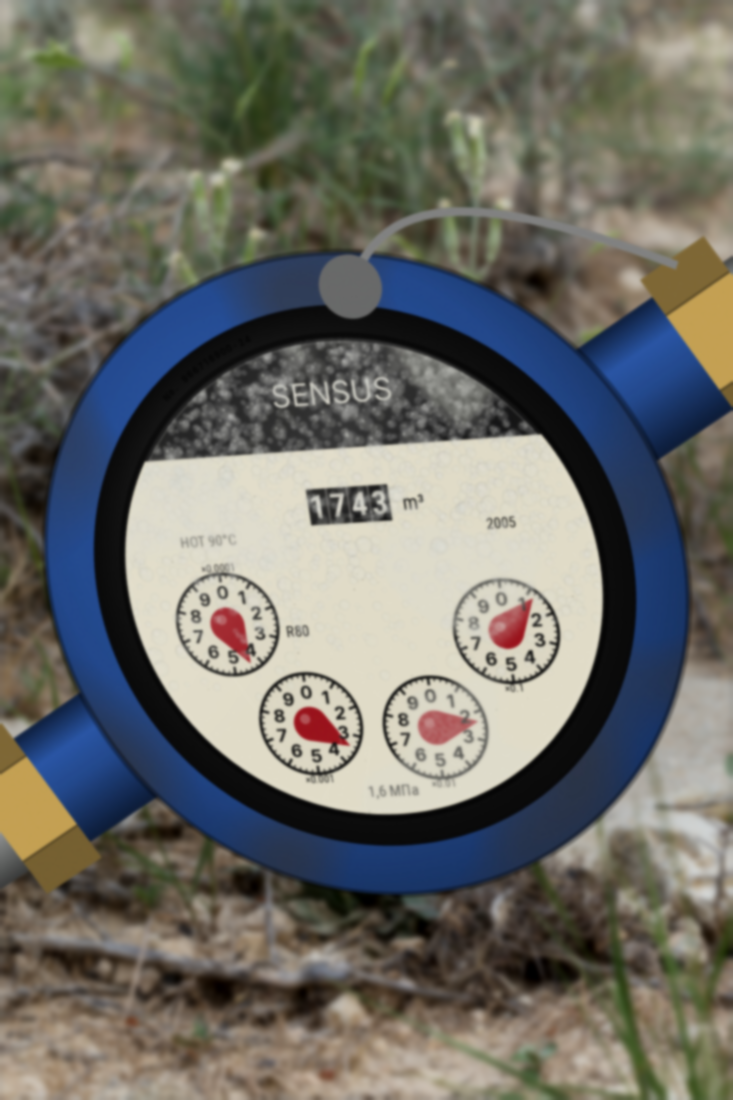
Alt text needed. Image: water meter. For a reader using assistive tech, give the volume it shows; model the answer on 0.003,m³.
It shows 1743.1234,m³
